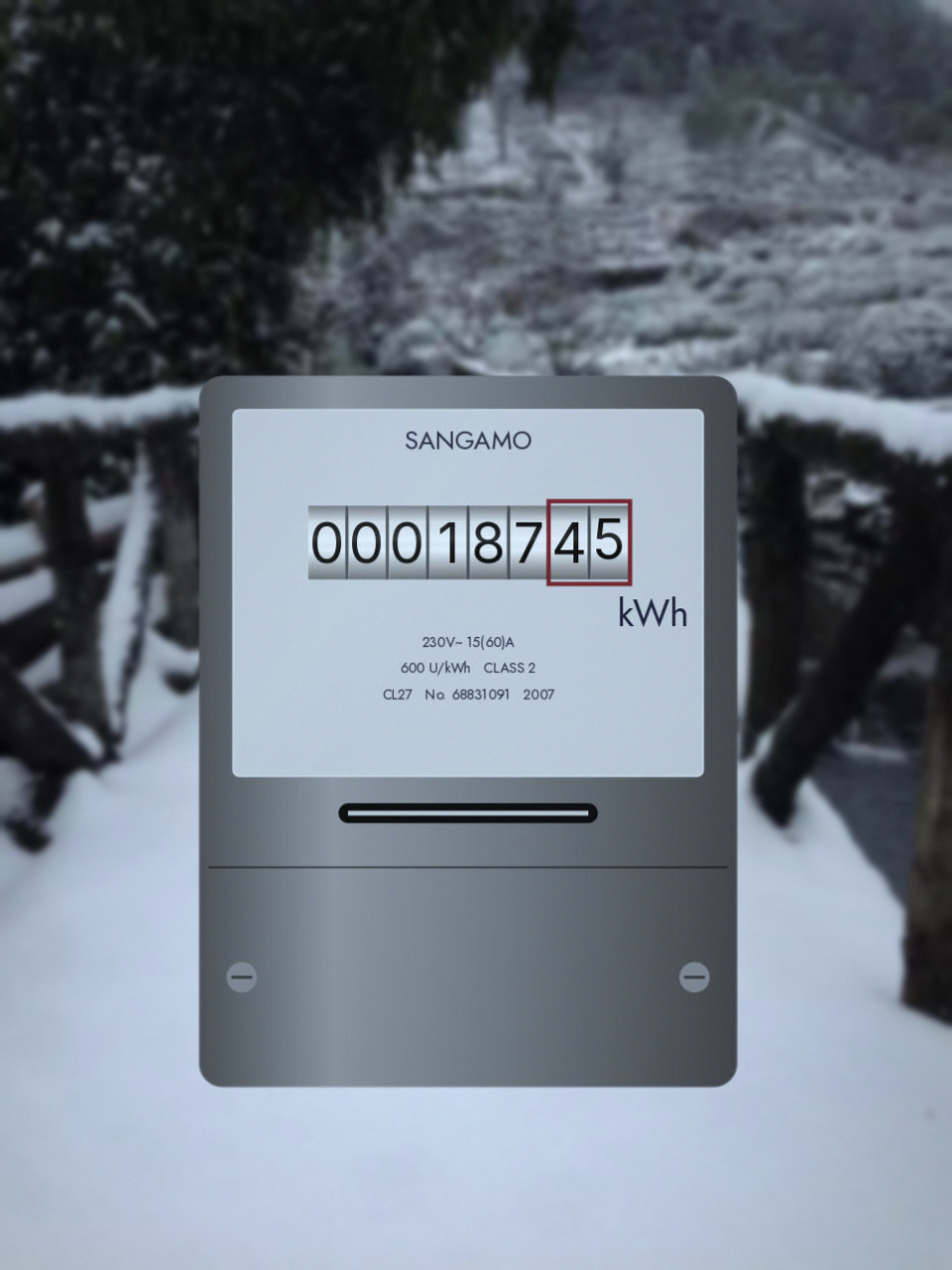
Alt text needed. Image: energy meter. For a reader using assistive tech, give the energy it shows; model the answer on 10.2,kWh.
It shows 187.45,kWh
